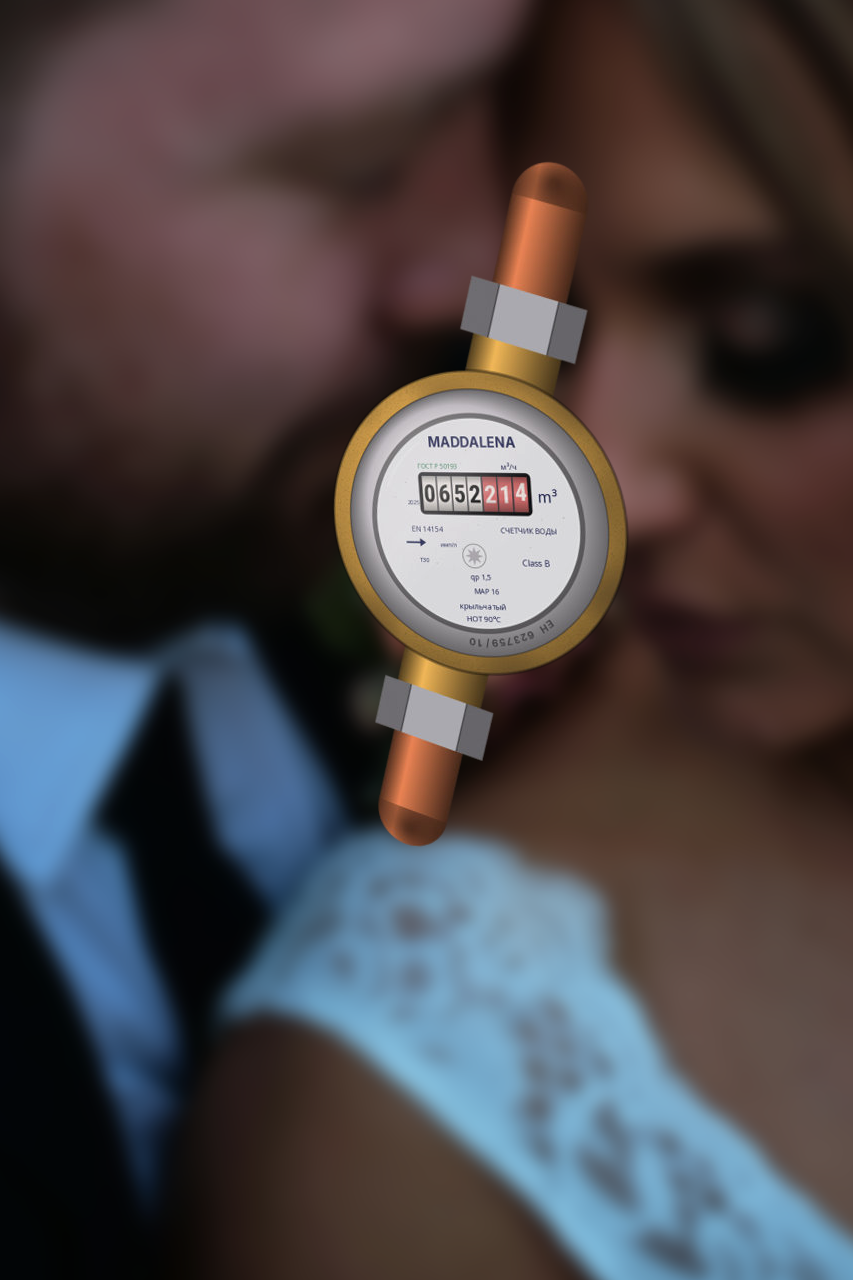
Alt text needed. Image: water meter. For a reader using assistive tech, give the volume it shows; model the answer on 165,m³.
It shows 652.214,m³
